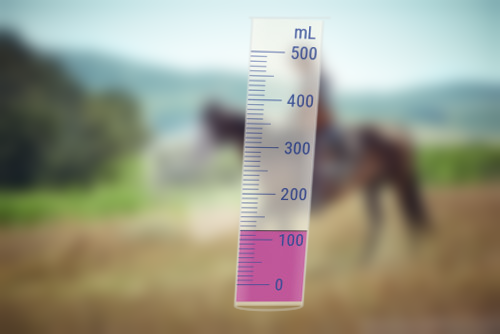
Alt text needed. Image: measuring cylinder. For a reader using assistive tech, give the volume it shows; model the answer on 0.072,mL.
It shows 120,mL
